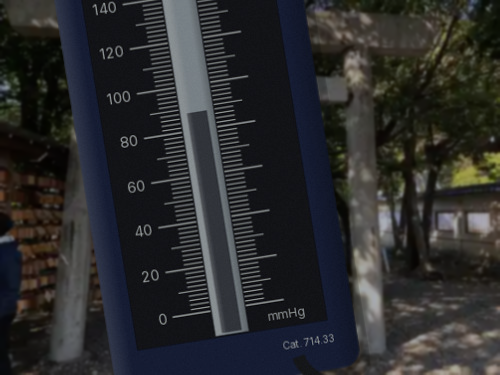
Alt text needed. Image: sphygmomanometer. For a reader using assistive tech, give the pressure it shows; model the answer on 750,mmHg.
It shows 88,mmHg
